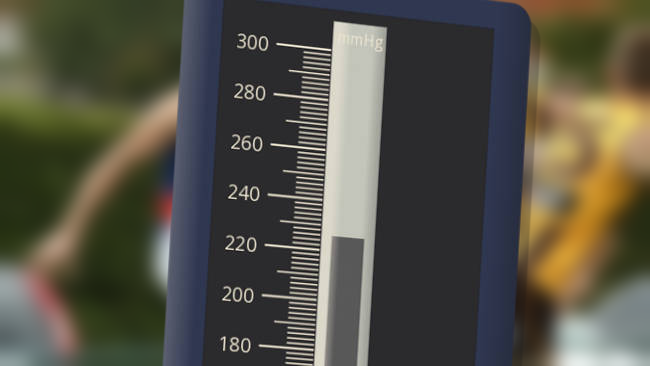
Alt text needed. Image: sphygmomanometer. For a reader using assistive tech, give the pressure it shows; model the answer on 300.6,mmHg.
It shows 226,mmHg
